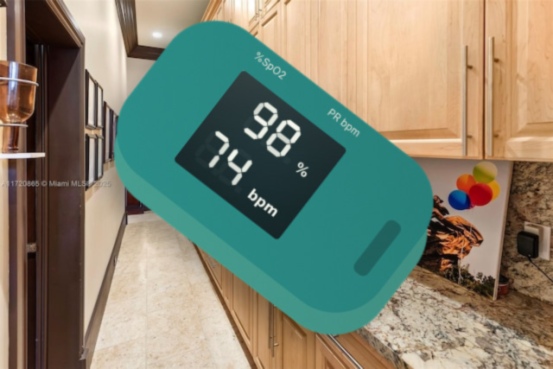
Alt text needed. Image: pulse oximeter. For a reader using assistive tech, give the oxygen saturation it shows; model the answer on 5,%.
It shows 98,%
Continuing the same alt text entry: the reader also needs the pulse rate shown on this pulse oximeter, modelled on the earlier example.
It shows 74,bpm
